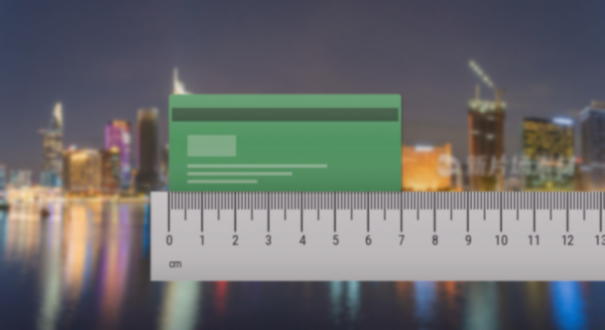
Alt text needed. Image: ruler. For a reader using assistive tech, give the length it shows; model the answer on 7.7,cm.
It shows 7,cm
